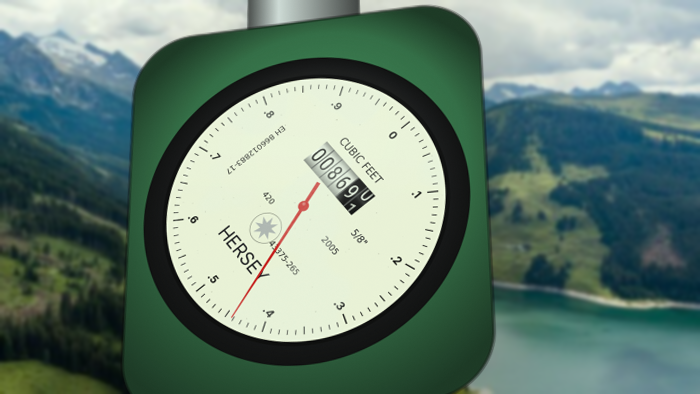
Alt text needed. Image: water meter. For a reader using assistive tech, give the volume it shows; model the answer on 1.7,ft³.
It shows 8690.44,ft³
